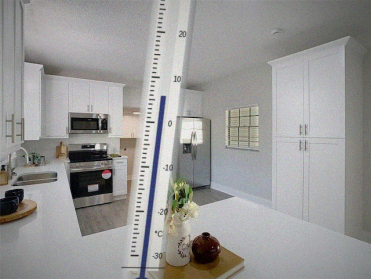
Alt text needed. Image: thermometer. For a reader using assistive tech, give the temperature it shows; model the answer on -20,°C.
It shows 6,°C
